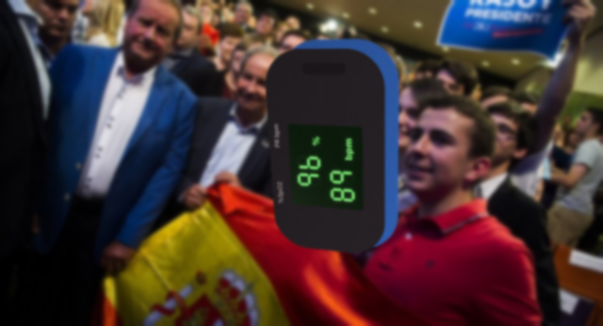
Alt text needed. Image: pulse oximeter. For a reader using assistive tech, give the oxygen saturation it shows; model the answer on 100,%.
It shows 96,%
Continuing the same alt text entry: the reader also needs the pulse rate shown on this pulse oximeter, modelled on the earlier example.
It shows 89,bpm
